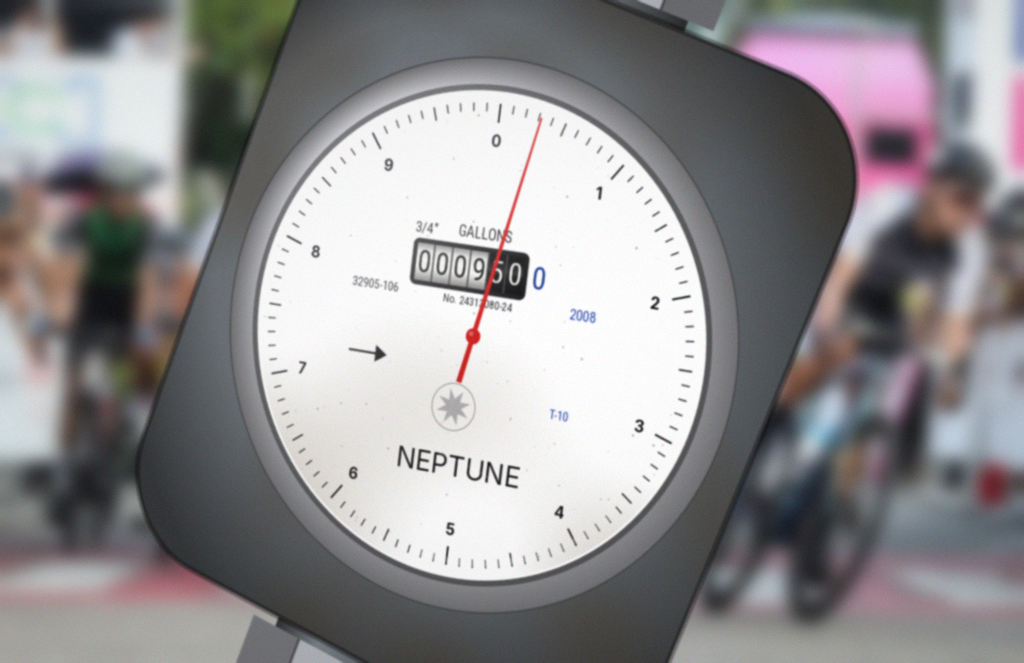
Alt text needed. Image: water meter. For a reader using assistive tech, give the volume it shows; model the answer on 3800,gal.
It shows 9500.3,gal
